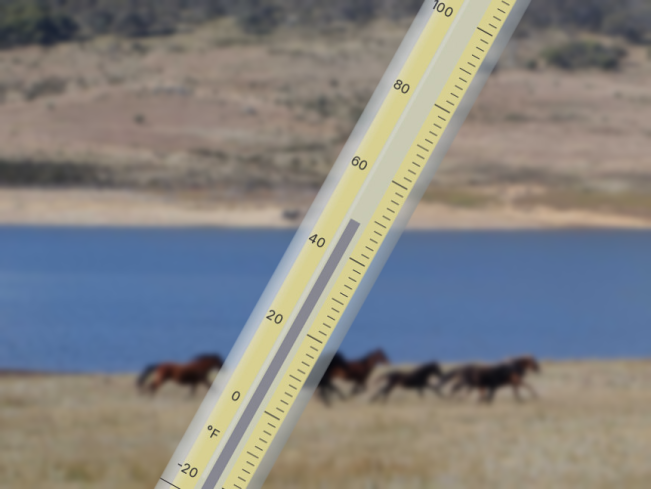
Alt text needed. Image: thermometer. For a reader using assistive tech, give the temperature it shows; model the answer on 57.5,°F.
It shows 48,°F
